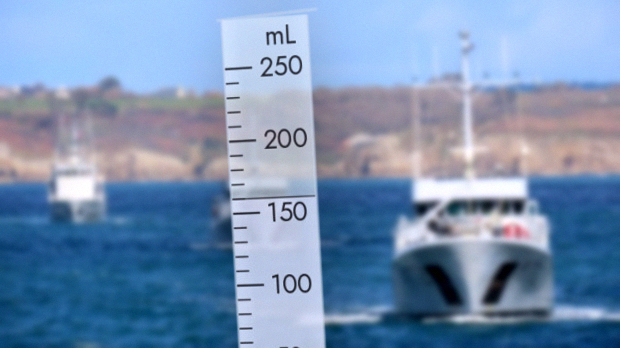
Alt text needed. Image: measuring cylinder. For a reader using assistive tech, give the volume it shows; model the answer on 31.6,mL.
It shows 160,mL
